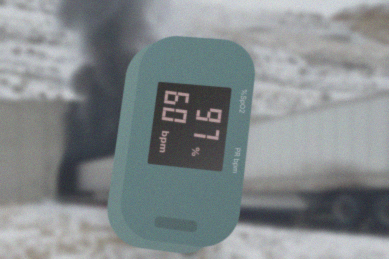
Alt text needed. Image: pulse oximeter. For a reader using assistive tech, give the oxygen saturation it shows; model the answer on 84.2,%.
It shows 97,%
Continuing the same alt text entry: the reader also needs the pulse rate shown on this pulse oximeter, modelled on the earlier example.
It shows 60,bpm
